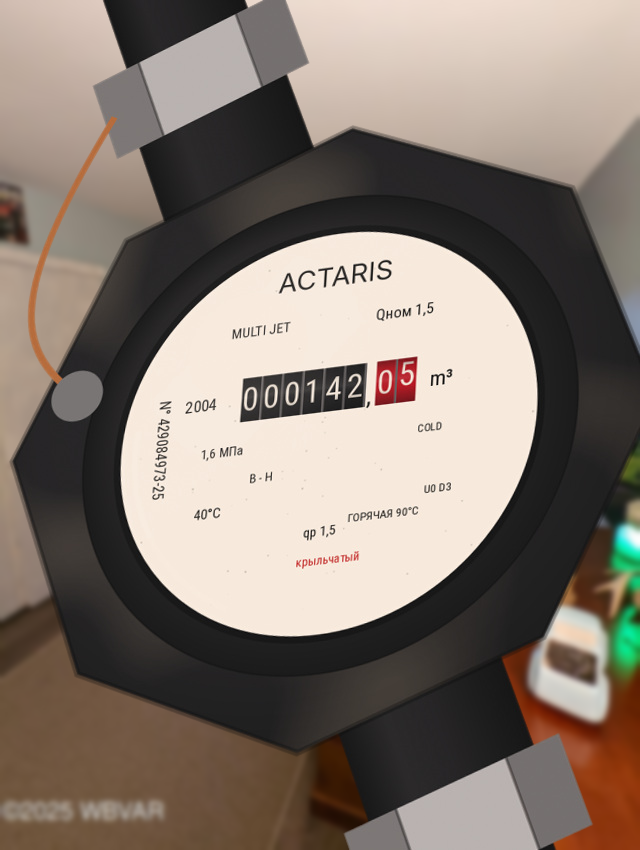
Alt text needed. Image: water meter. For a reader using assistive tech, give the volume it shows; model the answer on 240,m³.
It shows 142.05,m³
